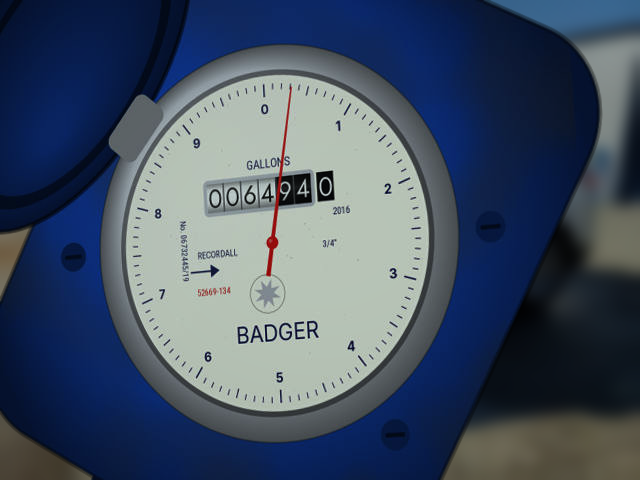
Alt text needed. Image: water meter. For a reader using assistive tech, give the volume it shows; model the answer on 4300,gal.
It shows 64940.3,gal
